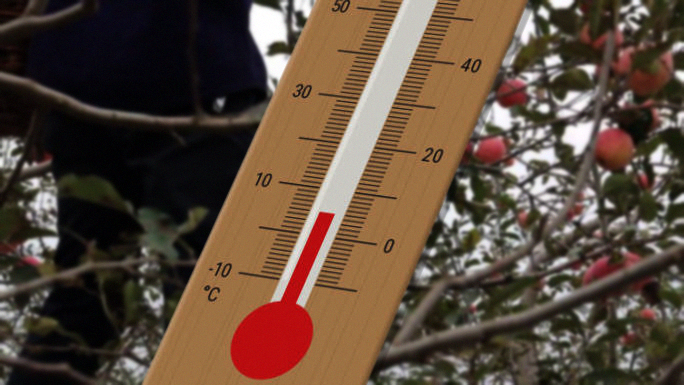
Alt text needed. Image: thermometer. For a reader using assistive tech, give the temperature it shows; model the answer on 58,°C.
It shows 5,°C
